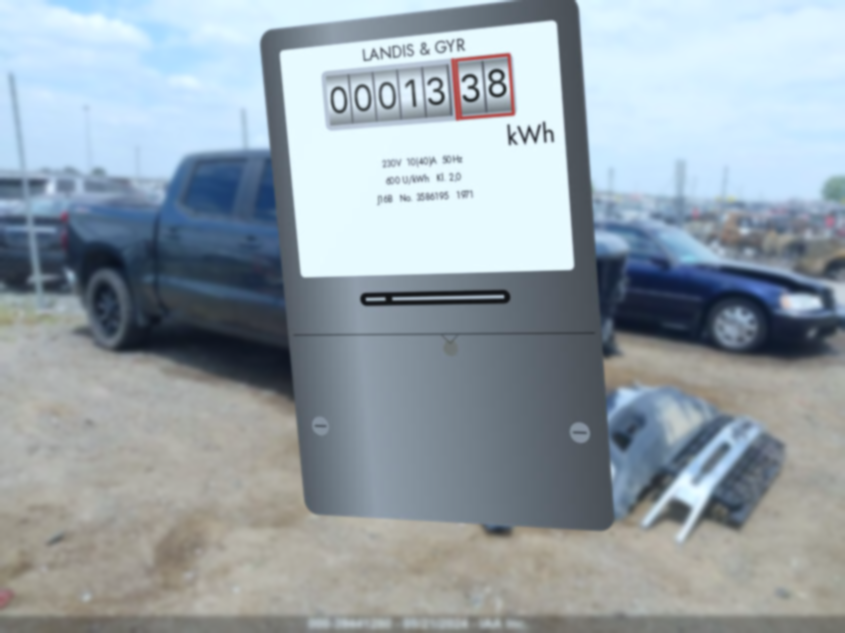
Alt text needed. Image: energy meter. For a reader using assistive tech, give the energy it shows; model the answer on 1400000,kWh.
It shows 13.38,kWh
